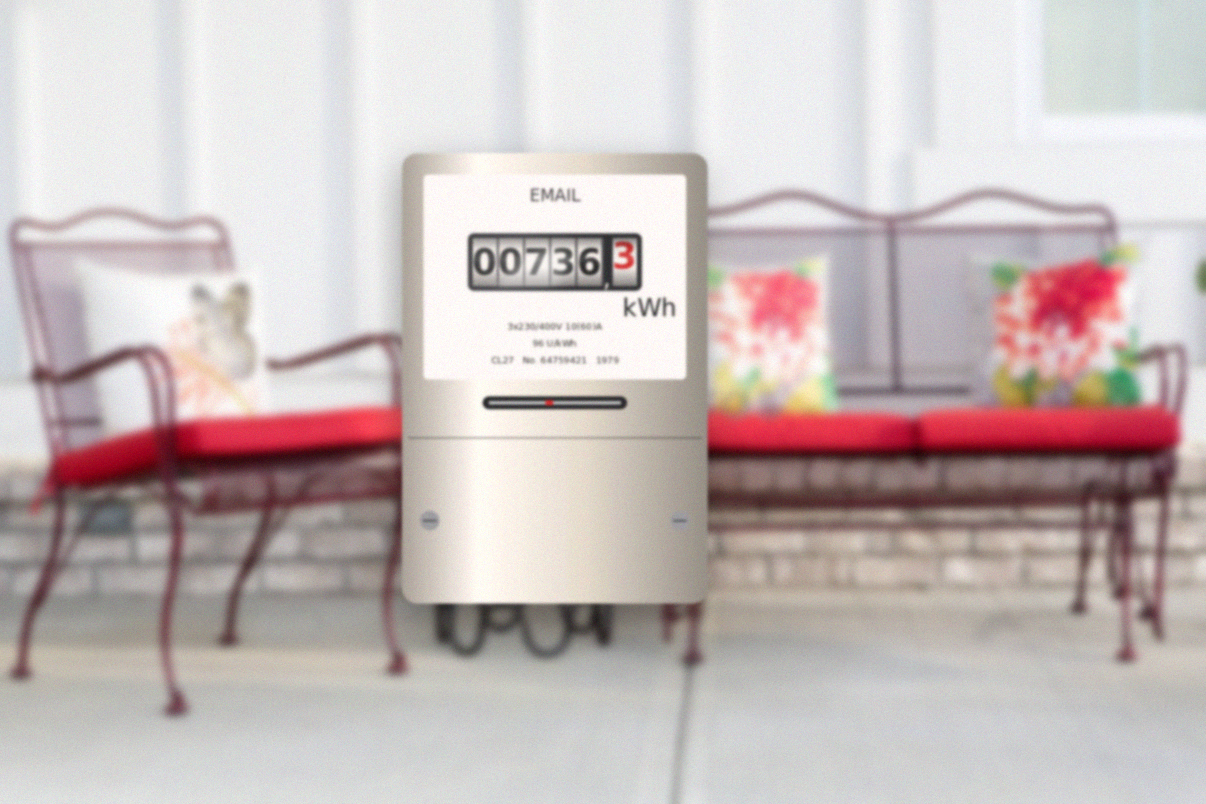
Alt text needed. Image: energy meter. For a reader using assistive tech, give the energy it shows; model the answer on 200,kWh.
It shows 736.3,kWh
